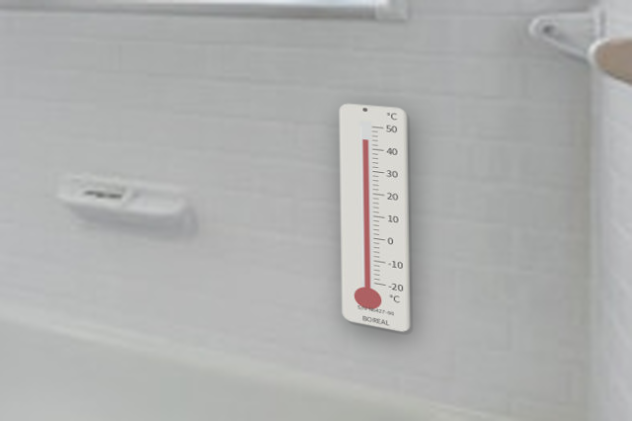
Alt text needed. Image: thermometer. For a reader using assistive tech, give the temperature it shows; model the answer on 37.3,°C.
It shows 44,°C
